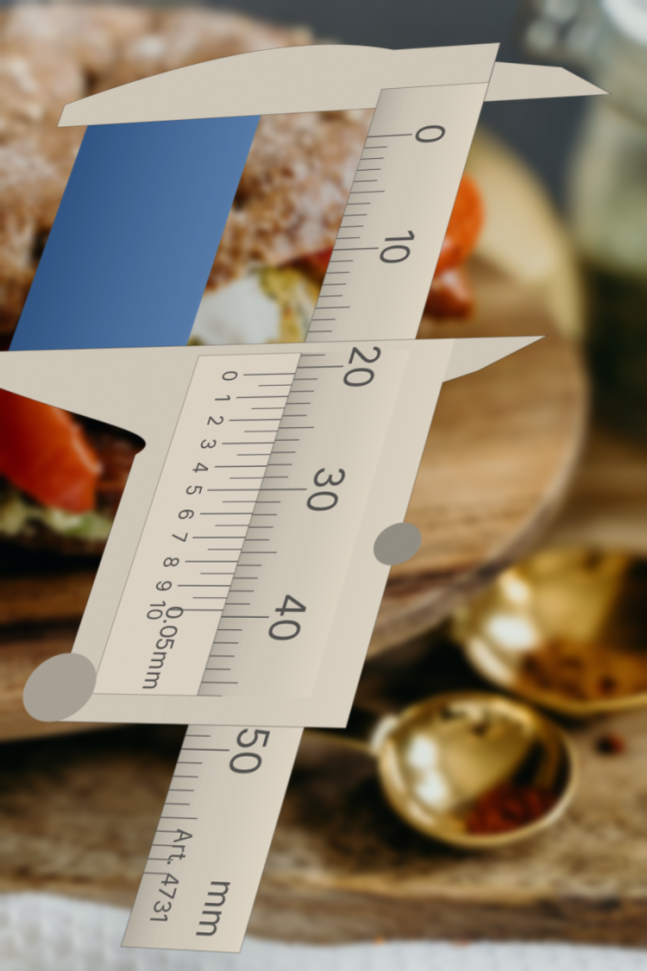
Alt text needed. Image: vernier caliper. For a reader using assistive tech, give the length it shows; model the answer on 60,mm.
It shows 20.5,mm
